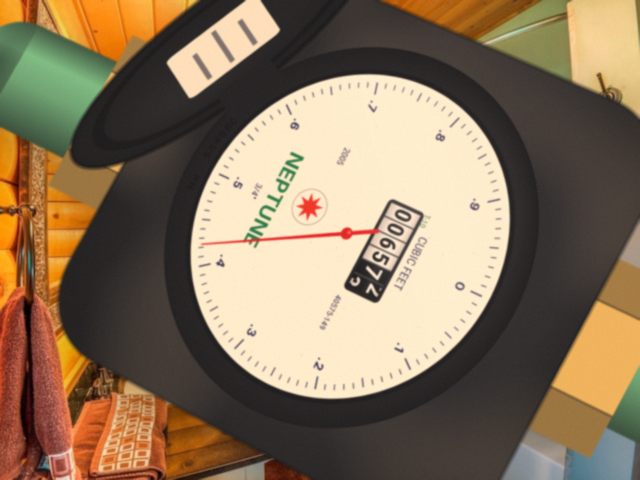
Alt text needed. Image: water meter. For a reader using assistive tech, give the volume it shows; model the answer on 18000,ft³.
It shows 6572.42,ft³
